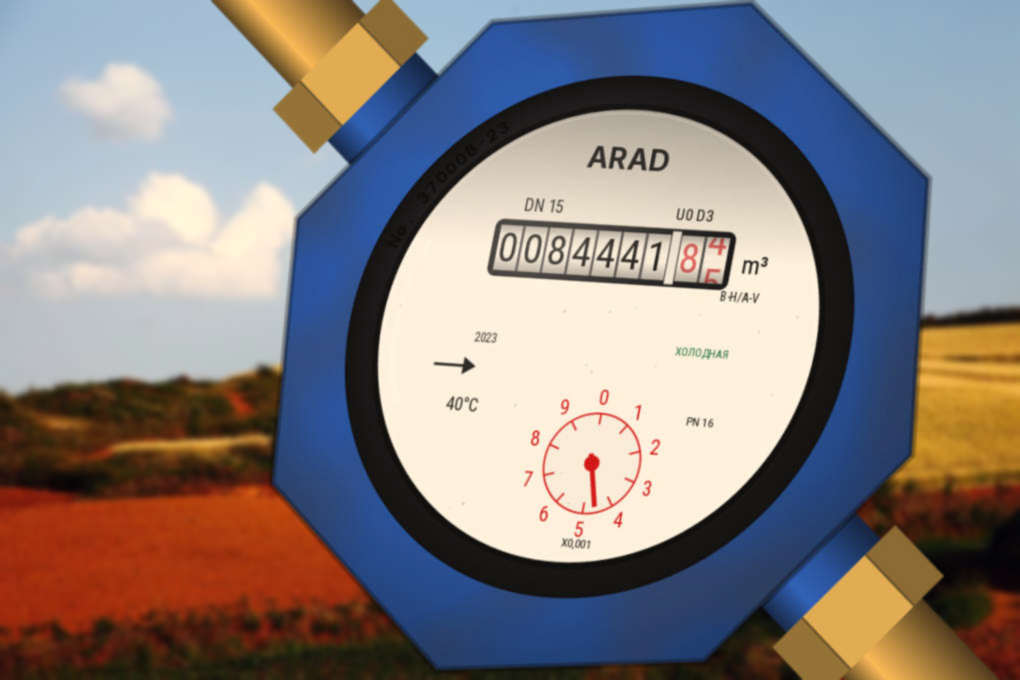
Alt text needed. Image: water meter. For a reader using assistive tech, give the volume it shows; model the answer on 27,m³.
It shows 84441.844,m³
